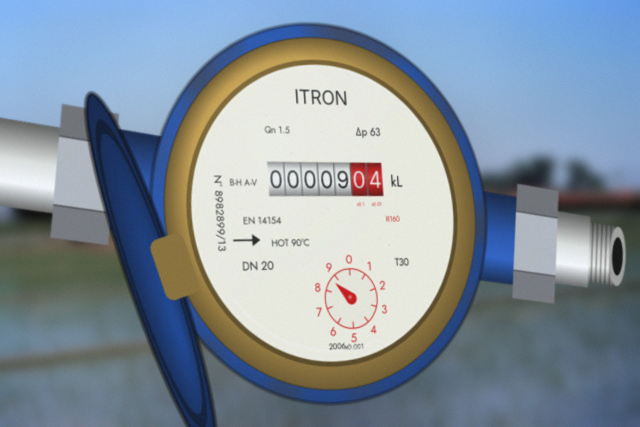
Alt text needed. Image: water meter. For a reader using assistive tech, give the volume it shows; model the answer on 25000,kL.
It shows 9.048,kL
